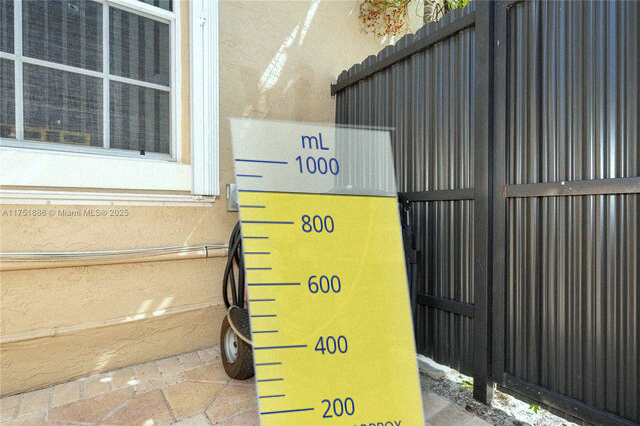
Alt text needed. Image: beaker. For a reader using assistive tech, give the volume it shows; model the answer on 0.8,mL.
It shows 900,mL
